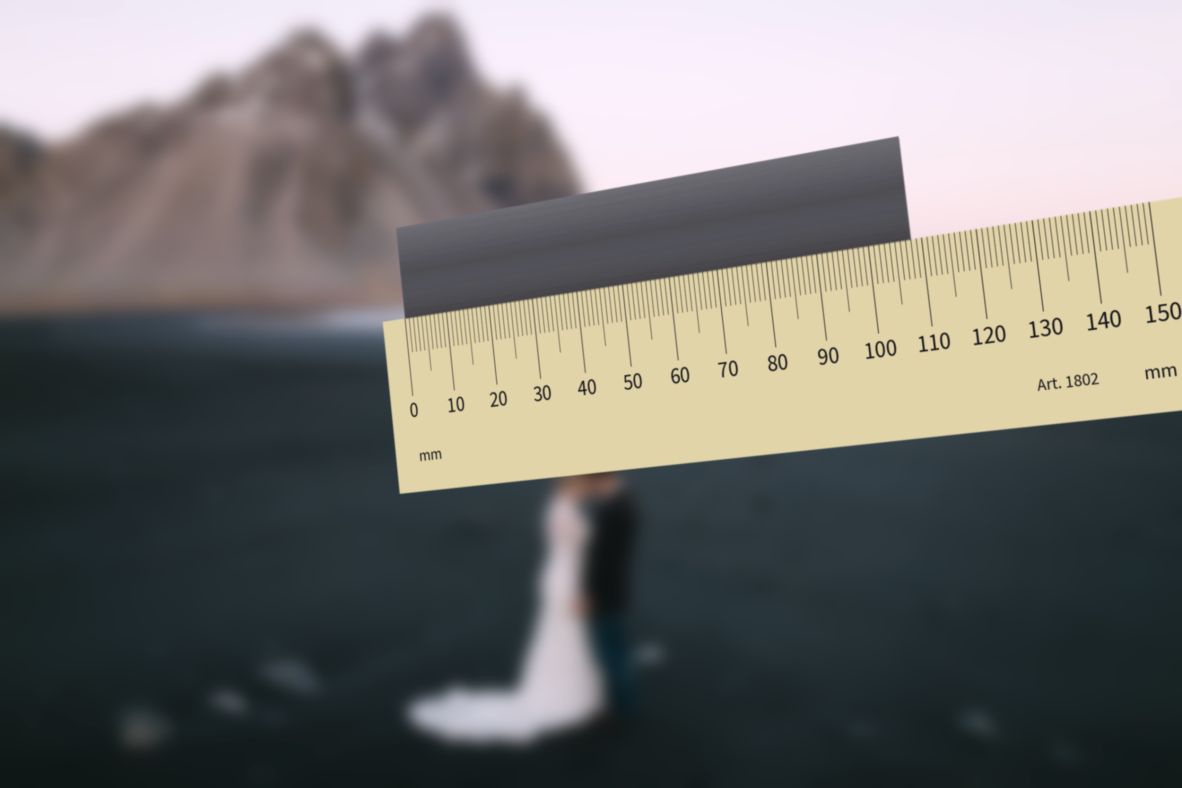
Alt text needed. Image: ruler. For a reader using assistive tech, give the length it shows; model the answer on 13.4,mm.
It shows 108,mm
